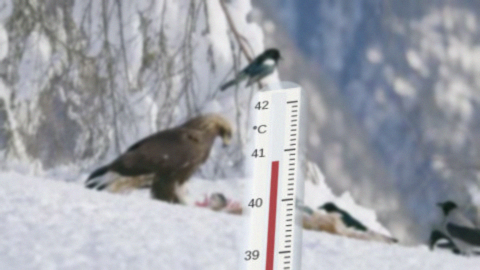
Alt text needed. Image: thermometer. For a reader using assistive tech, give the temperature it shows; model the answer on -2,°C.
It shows 40.8,°C
